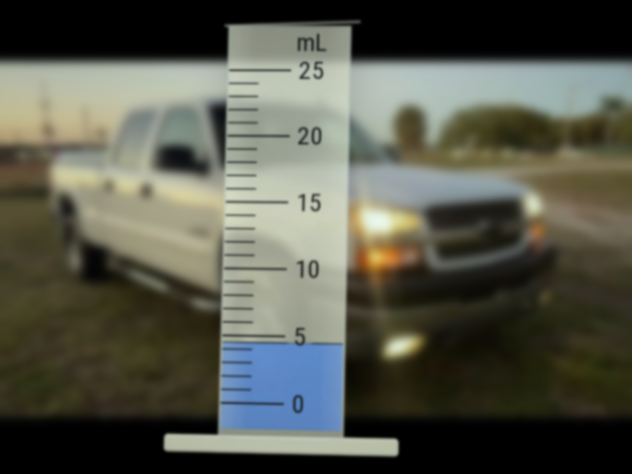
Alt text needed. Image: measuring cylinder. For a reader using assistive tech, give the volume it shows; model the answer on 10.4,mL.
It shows 4.5,mL
